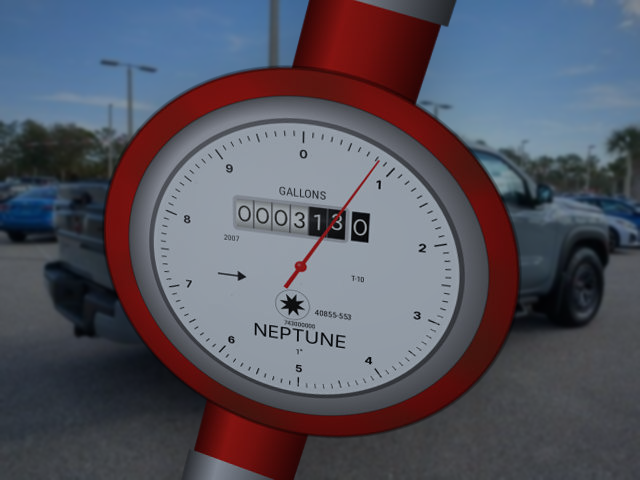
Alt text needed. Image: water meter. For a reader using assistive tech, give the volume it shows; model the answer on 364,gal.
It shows 3130.8,gal
